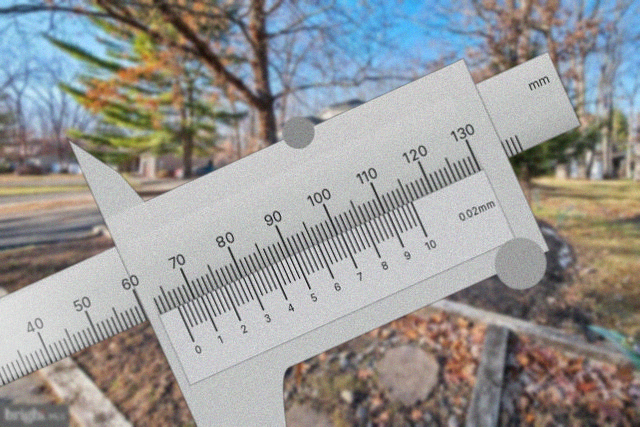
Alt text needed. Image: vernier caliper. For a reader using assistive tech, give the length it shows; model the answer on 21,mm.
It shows 66.5,mm
